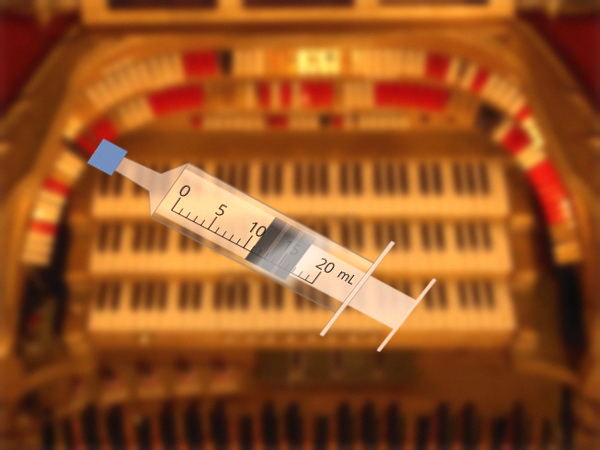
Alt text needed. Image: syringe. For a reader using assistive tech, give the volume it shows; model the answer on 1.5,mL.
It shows 11,mL
